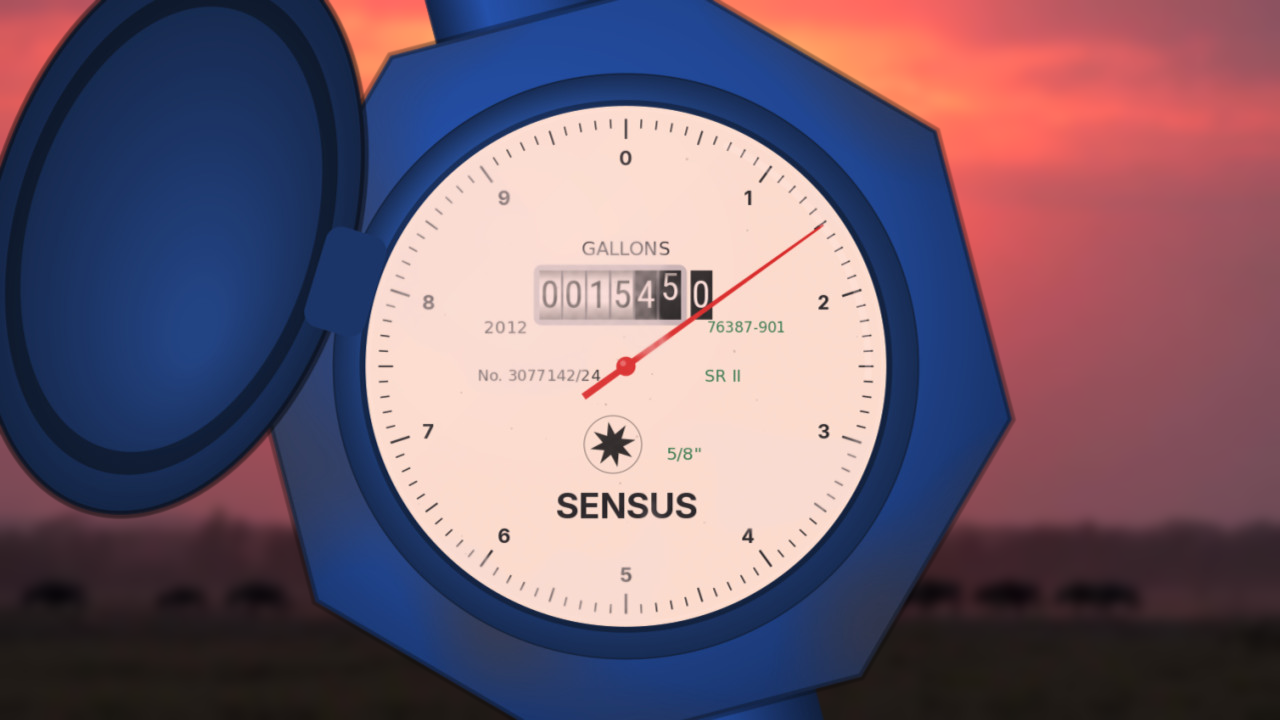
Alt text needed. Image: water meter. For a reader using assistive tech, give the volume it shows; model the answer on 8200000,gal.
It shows 15451.5,gal
